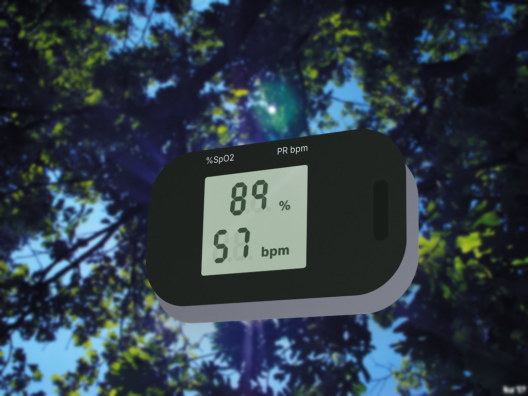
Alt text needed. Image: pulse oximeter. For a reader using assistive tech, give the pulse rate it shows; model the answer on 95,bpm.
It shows 57,bpm
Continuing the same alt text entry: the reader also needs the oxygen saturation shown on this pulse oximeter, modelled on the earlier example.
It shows 89,%
